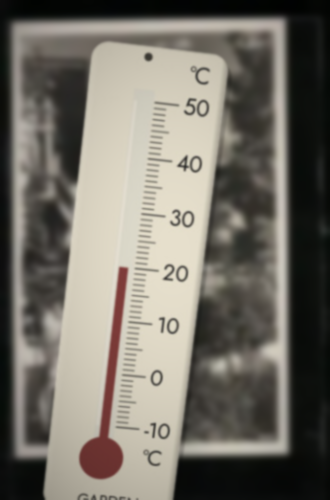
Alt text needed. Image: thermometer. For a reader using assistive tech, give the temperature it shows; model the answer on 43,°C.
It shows 20,°C
